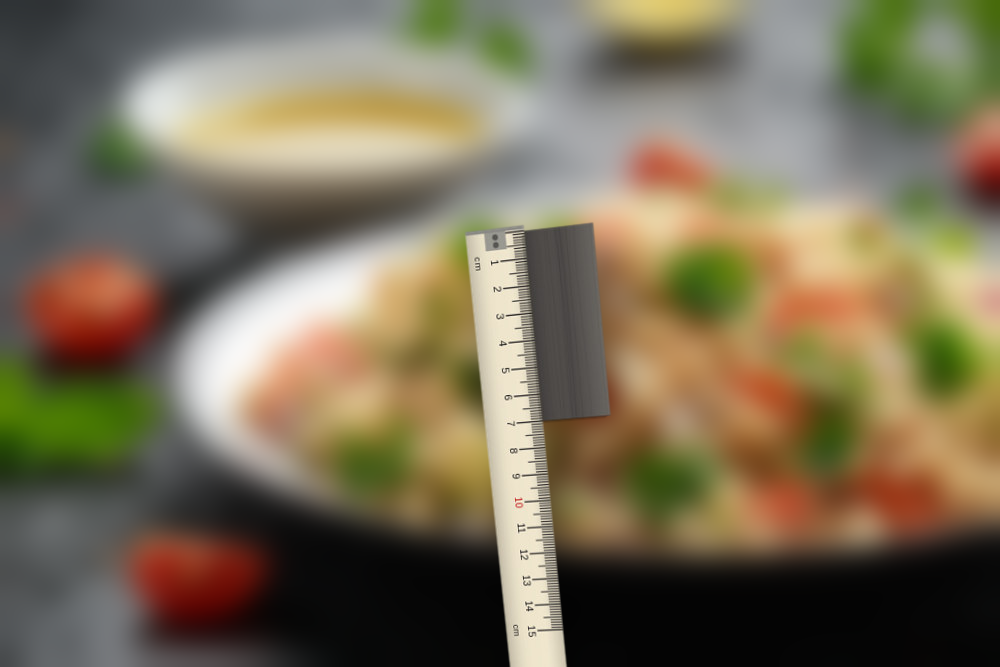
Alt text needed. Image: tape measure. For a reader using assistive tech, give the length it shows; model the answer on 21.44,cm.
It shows 7,cm
